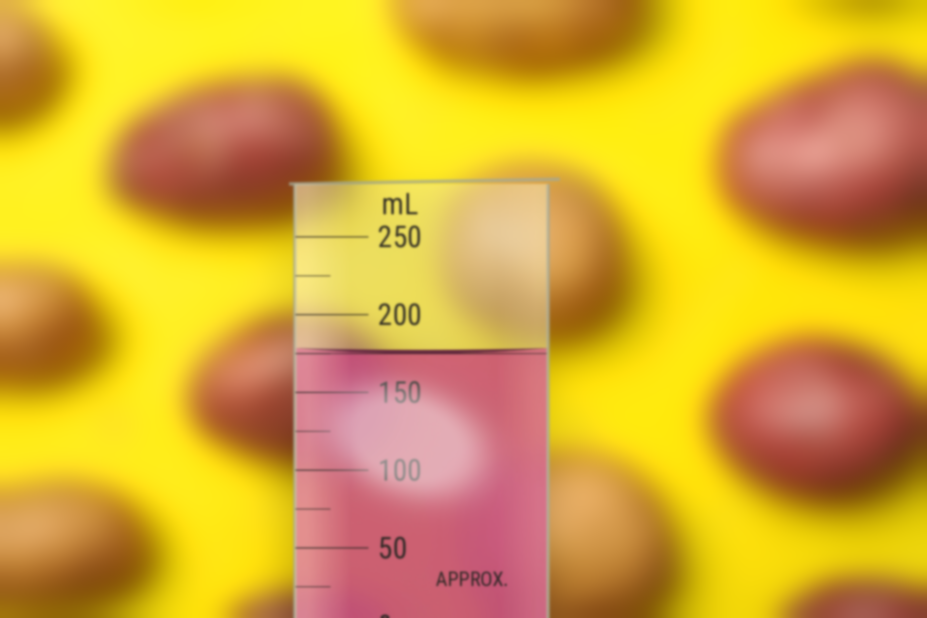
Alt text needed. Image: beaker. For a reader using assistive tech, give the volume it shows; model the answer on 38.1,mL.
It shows 175,mL
